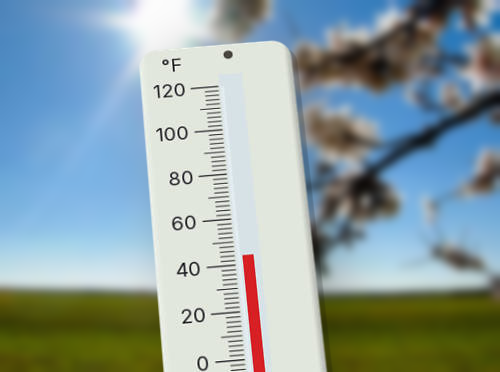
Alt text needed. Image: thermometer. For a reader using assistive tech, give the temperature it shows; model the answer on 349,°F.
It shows 44,°F
